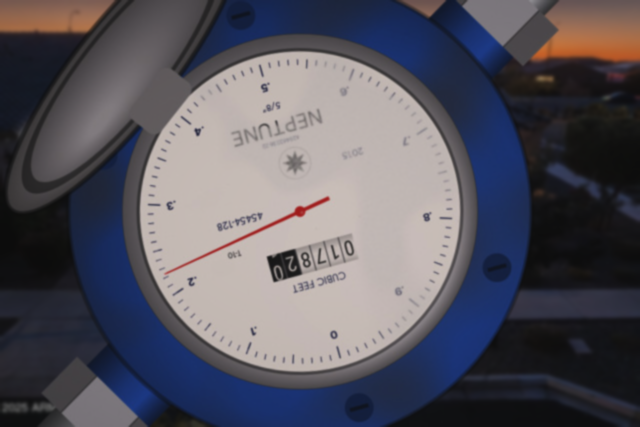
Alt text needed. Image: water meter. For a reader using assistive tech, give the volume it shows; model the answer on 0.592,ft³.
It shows 17820.22,ft³
